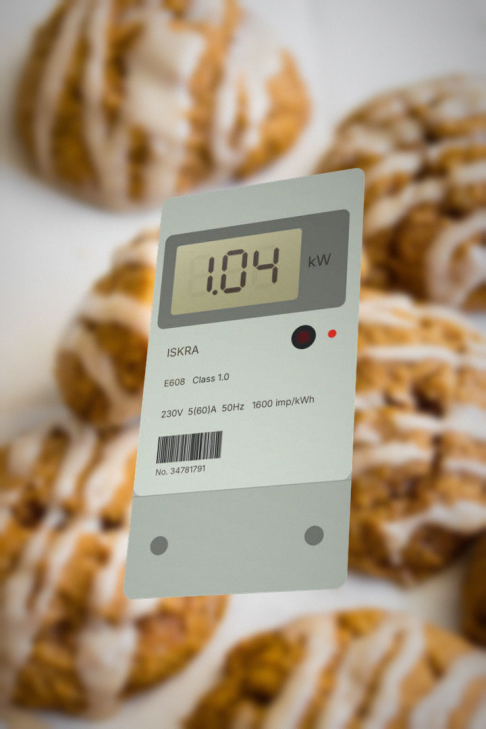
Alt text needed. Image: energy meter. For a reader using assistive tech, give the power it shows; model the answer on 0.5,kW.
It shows 1.04,kW
